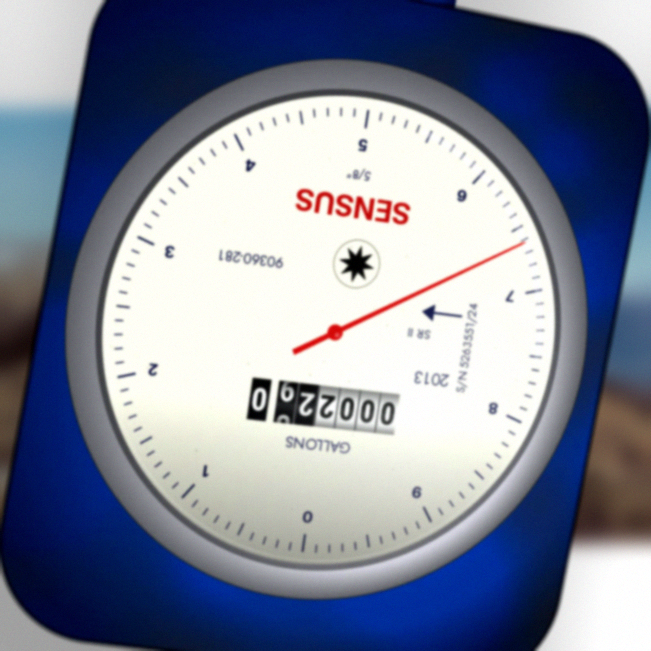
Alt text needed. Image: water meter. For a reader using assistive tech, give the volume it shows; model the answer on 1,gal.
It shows 2286.6,gal
